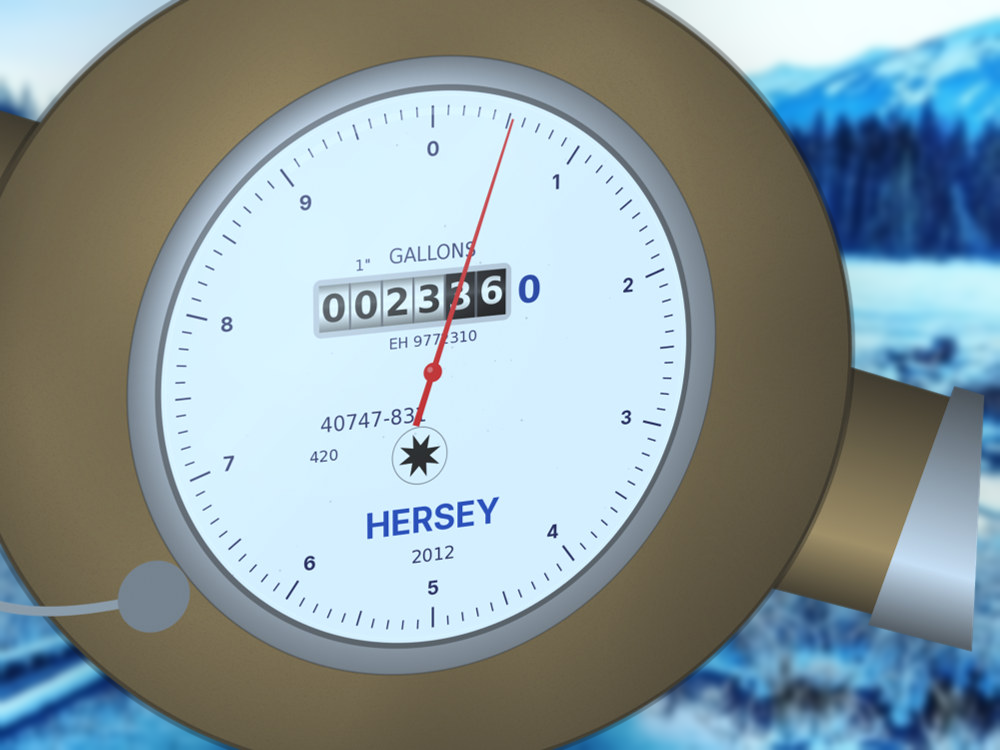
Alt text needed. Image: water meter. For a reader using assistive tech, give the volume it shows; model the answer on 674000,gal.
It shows 23360.5,gal
